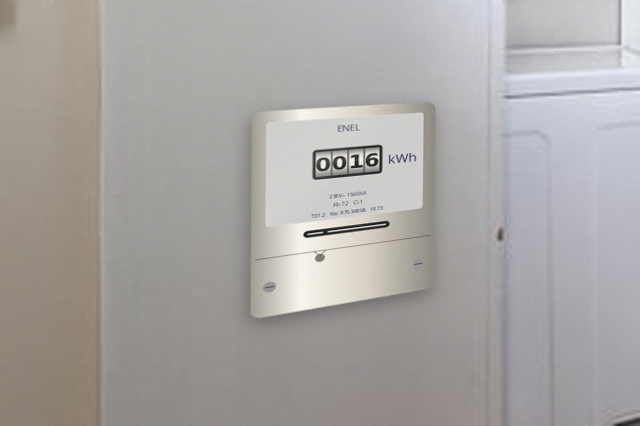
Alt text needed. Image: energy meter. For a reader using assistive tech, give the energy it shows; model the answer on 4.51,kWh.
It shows 16,kWh
